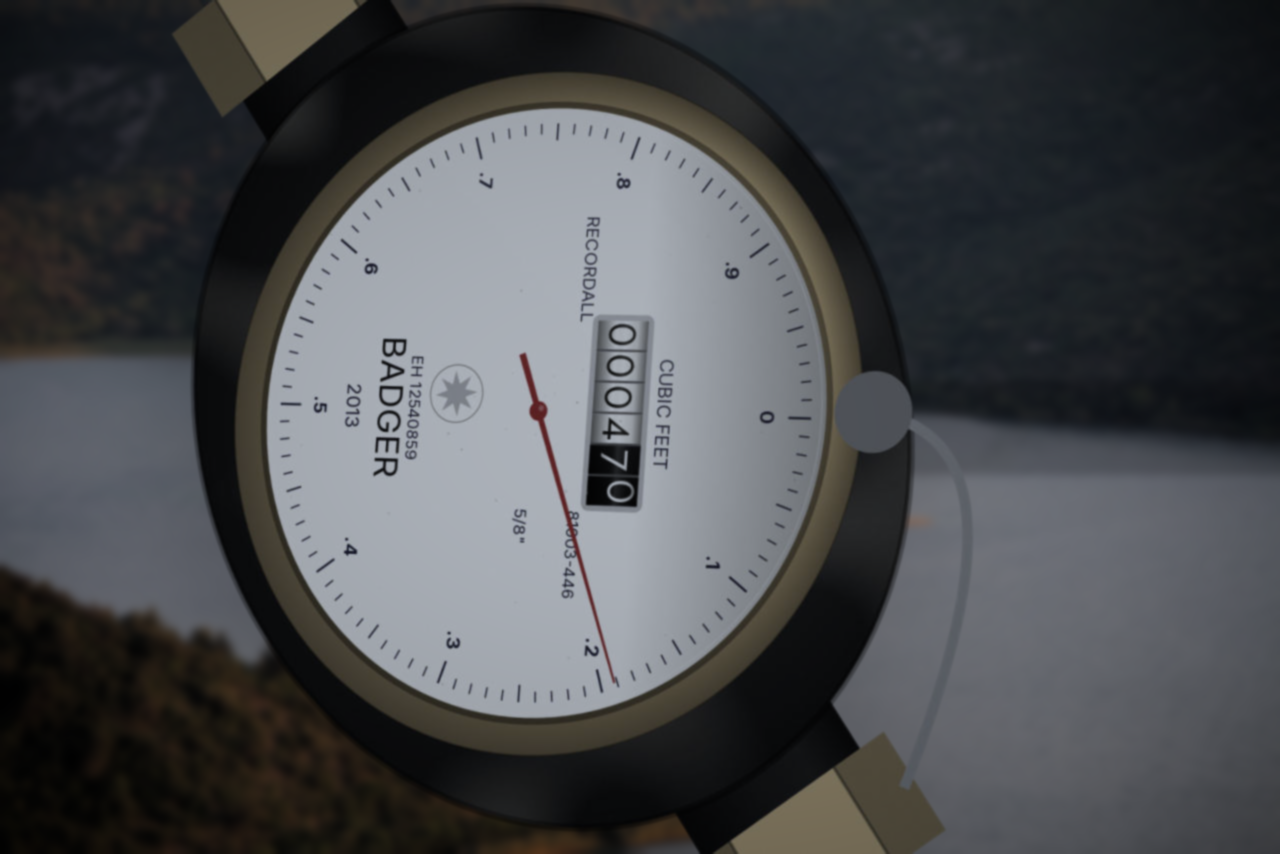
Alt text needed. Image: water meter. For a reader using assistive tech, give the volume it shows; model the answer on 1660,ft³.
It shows 470.19,ft³
